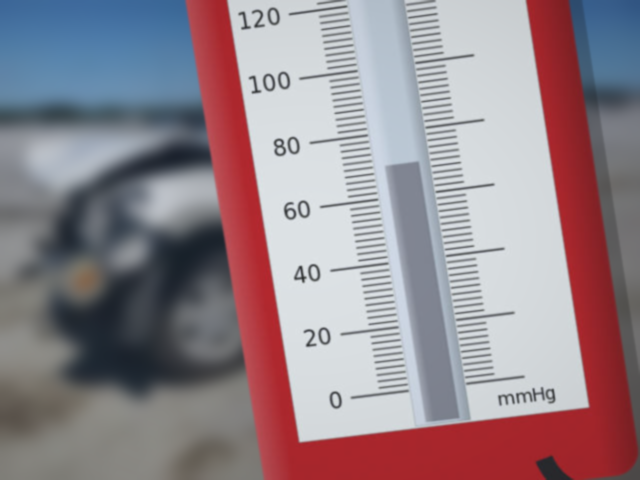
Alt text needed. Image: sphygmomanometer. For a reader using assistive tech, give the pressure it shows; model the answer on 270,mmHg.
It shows 70,mmHg
